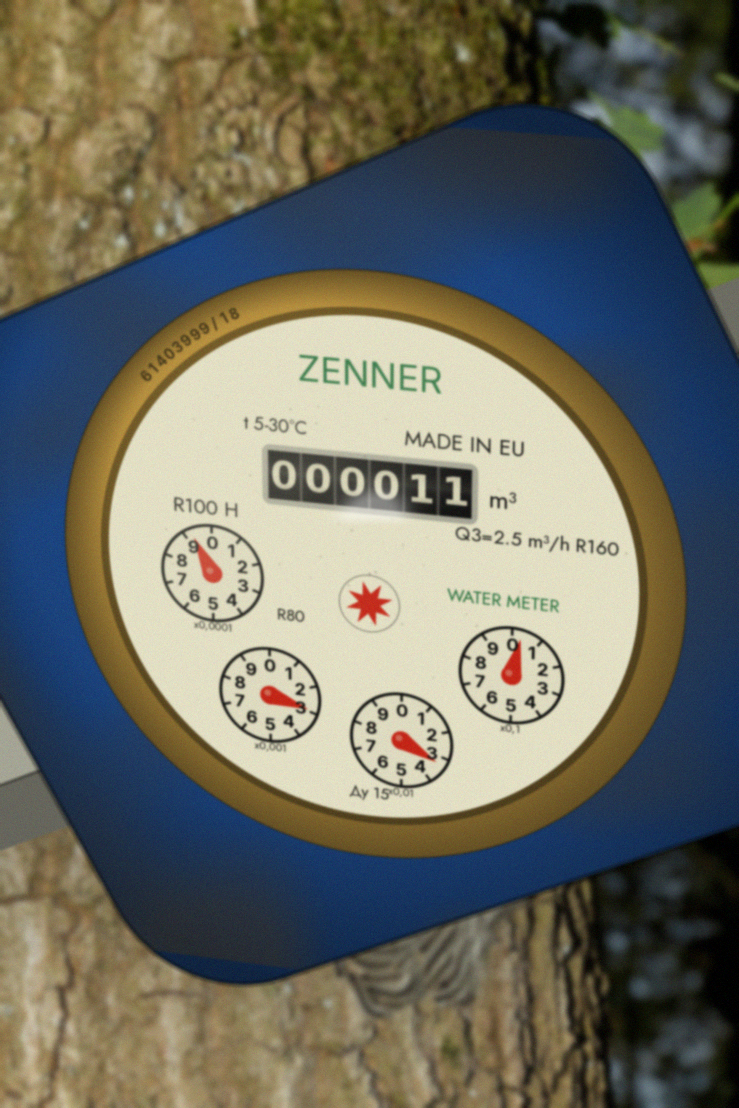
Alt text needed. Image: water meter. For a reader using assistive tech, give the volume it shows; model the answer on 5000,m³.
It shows 11.0329,m³
